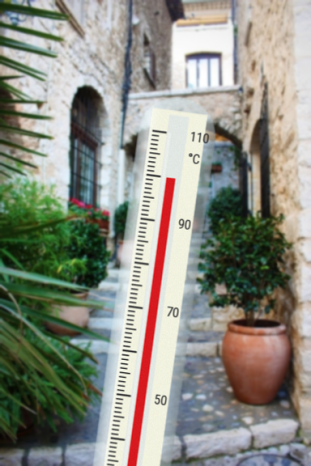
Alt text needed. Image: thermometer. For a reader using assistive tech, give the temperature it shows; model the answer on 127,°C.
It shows 100,°C
